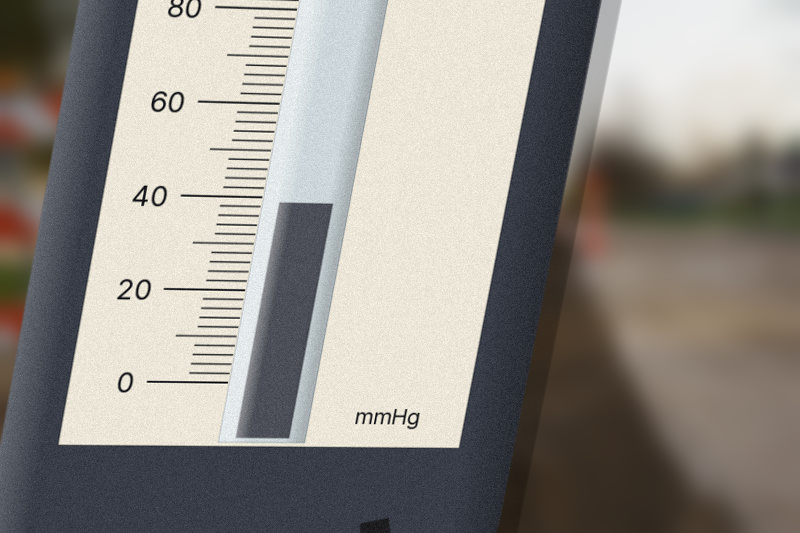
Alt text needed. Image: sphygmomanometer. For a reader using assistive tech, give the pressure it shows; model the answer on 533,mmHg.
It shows 39,mmHg
